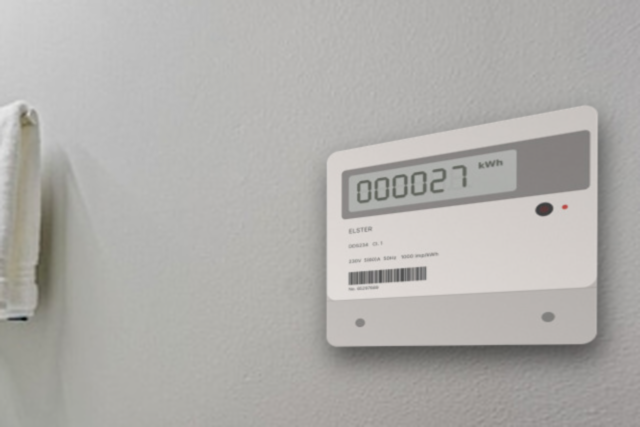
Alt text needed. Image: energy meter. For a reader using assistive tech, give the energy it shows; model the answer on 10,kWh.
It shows 27,kWh
